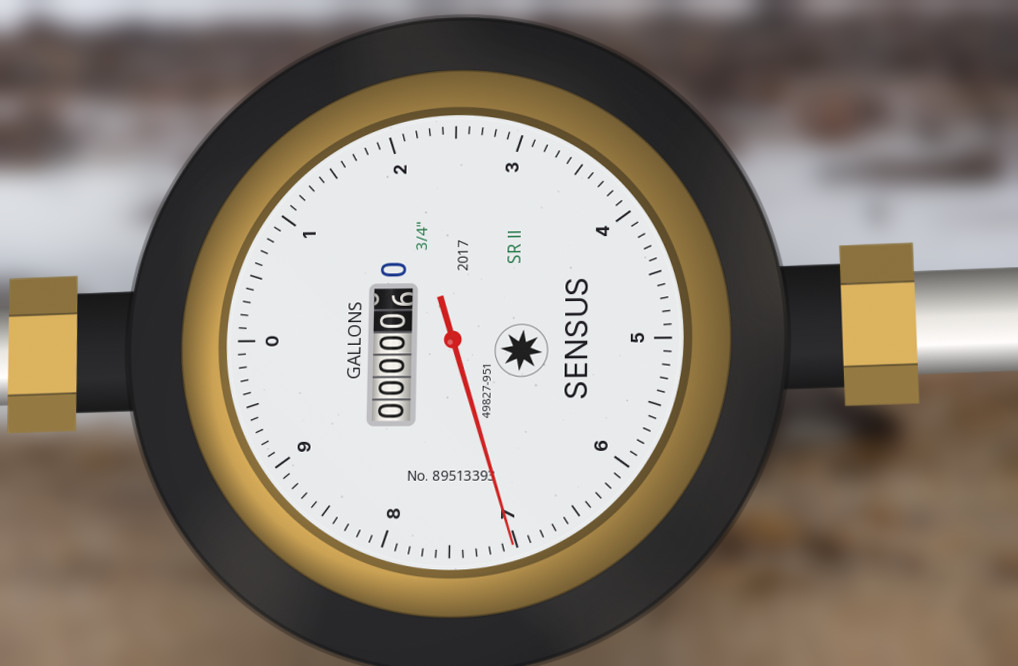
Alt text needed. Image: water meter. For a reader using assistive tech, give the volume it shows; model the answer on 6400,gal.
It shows 57.0,gal
